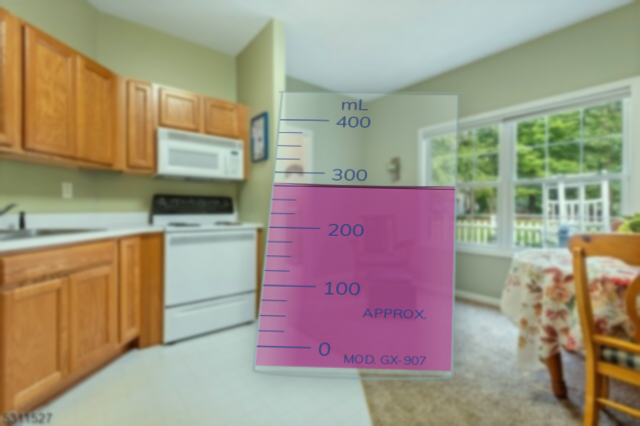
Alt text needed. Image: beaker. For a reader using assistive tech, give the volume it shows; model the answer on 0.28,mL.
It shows 275,mL
